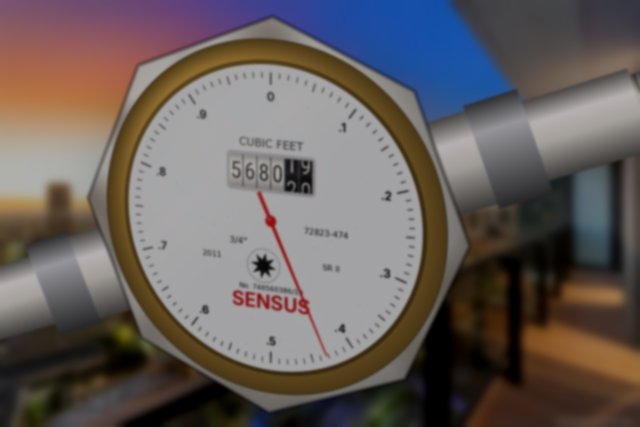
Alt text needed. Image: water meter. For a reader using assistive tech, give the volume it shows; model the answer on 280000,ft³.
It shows 568019.43,ft³
